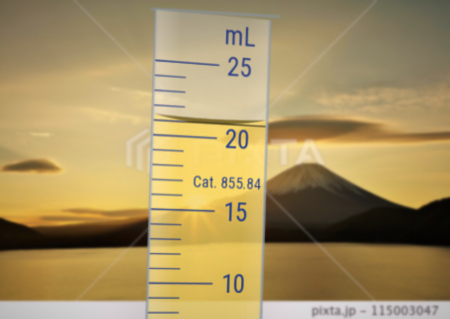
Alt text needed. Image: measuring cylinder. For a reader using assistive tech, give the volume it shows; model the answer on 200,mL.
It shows 21,mL
